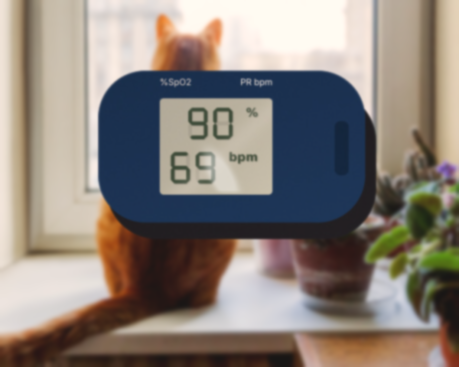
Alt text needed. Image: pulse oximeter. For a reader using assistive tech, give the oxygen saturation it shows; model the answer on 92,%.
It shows 90,%
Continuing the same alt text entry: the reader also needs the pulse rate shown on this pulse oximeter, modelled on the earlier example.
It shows 69,bpm
